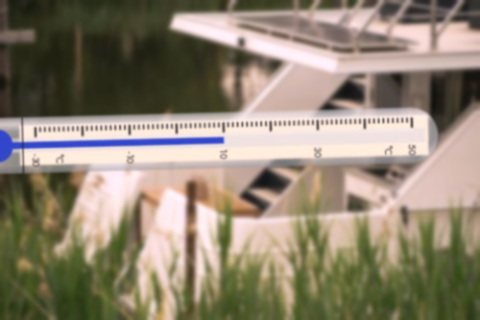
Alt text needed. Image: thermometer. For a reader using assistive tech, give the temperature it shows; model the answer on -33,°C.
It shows 10,°C
